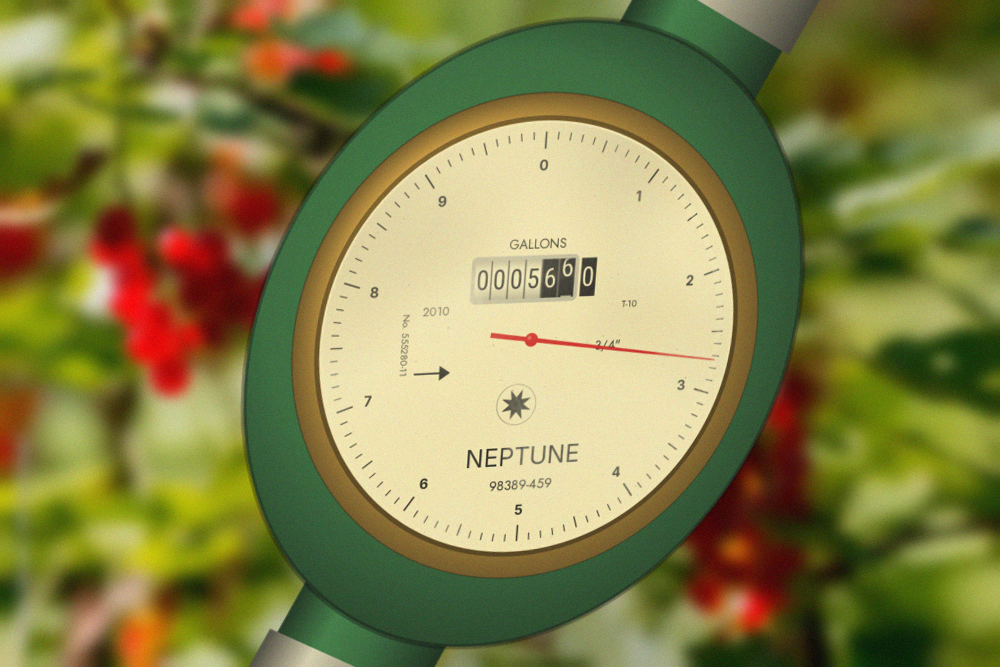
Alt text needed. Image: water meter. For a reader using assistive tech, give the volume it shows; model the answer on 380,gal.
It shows 5662.7,gal
